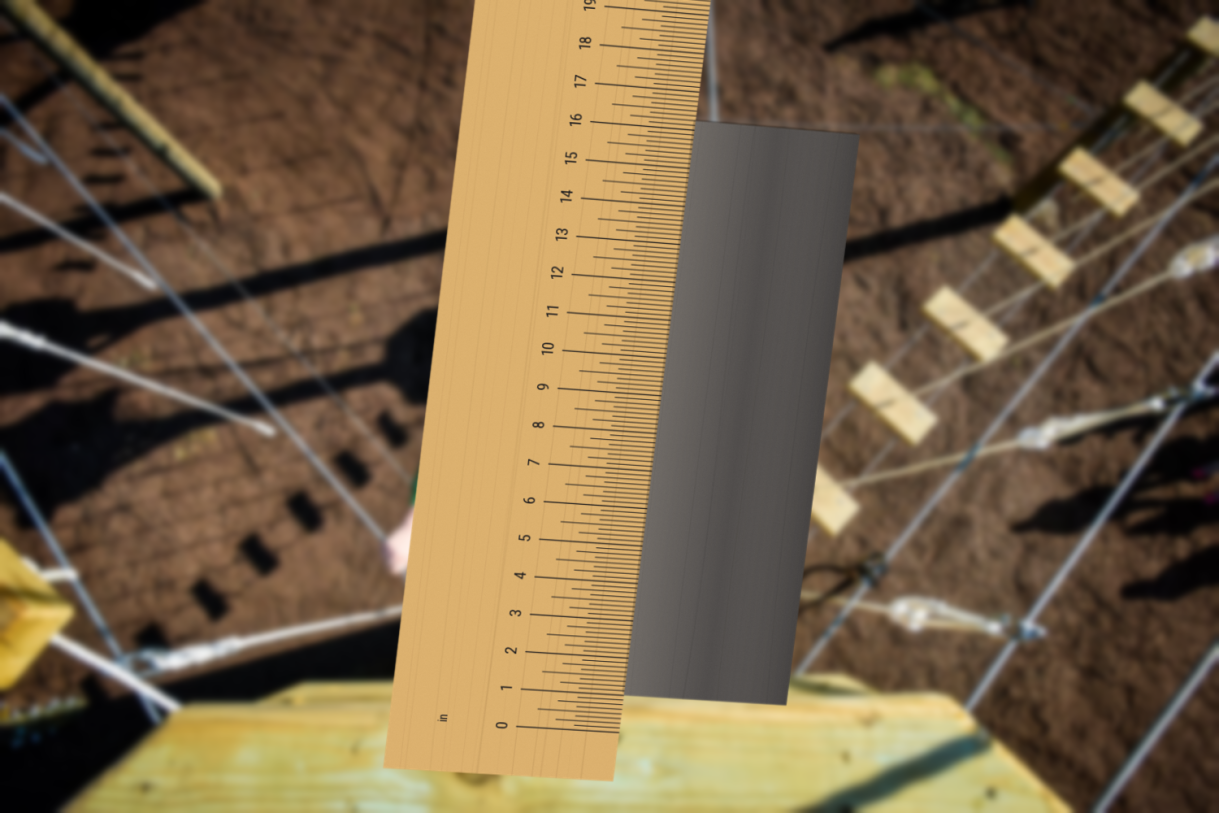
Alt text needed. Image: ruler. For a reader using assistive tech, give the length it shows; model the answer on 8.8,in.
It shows 15.25,in
